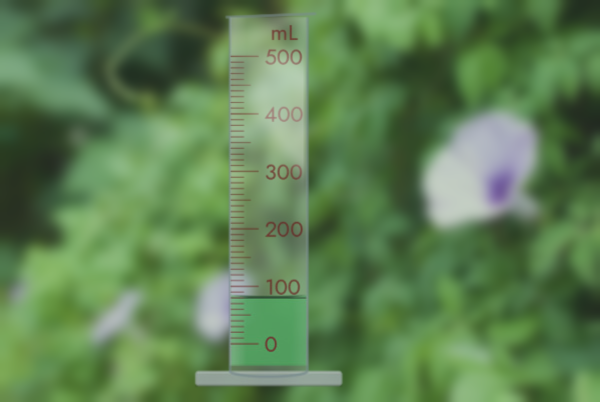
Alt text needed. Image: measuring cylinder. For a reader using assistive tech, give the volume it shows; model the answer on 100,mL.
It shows 80,mL
